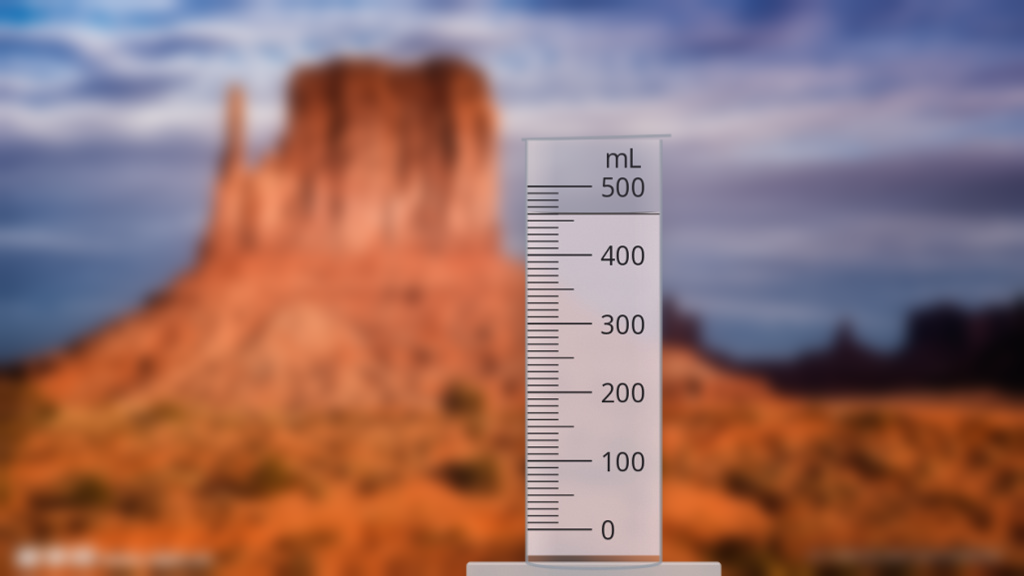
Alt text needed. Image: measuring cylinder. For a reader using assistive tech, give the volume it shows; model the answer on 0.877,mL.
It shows 460,mL
